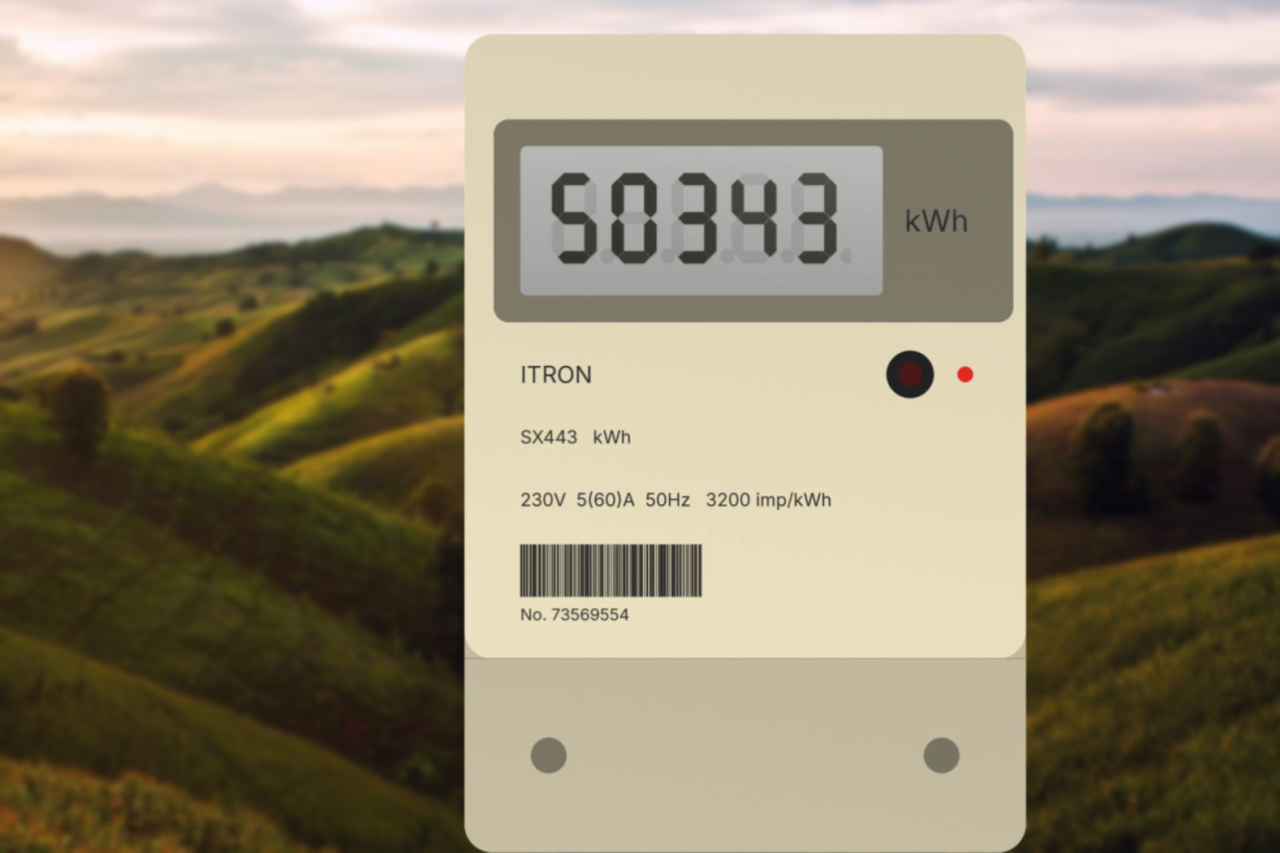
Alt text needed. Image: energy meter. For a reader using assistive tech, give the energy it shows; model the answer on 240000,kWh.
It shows 50343,kWh
